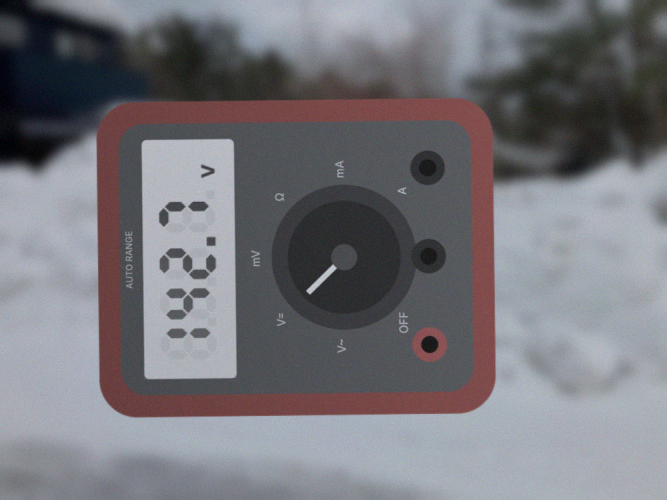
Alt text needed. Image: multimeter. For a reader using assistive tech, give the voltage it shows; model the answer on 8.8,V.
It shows 142.7,V
